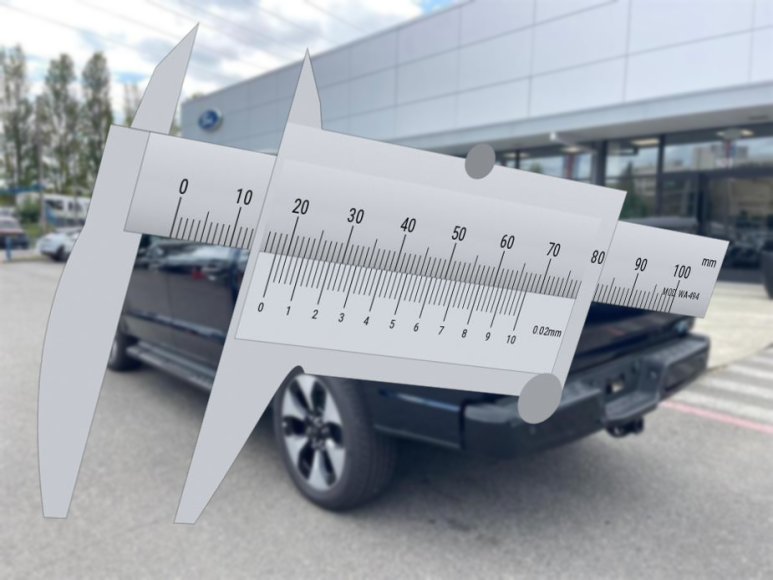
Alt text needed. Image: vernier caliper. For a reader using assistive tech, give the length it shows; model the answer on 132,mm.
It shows 18.0,mm
